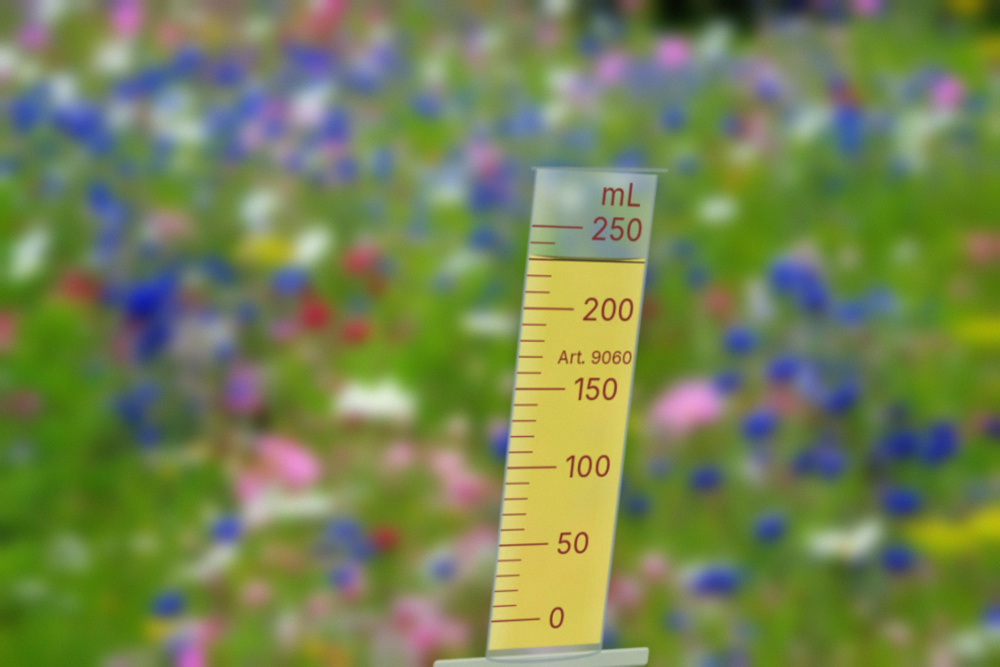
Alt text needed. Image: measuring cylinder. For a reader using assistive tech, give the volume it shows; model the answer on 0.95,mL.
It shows 230,mL
